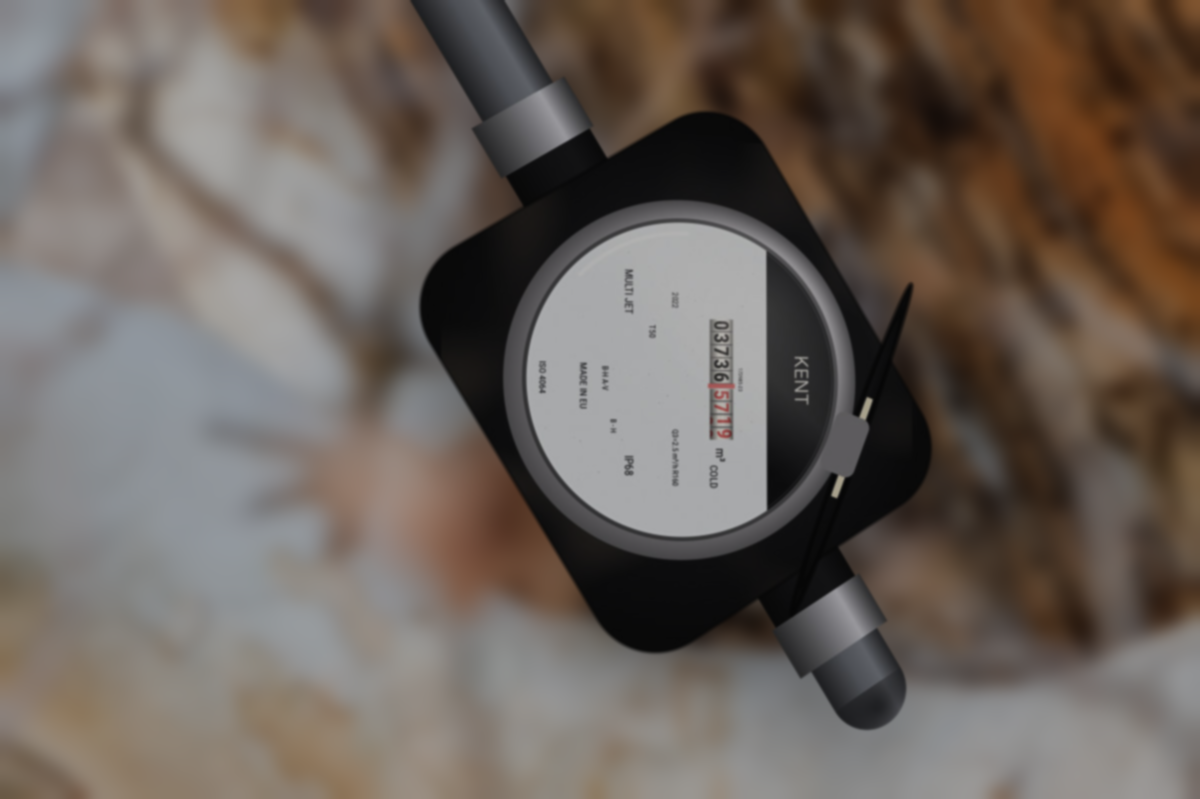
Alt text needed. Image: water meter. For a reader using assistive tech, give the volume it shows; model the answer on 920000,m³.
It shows 3736.5719,m³
